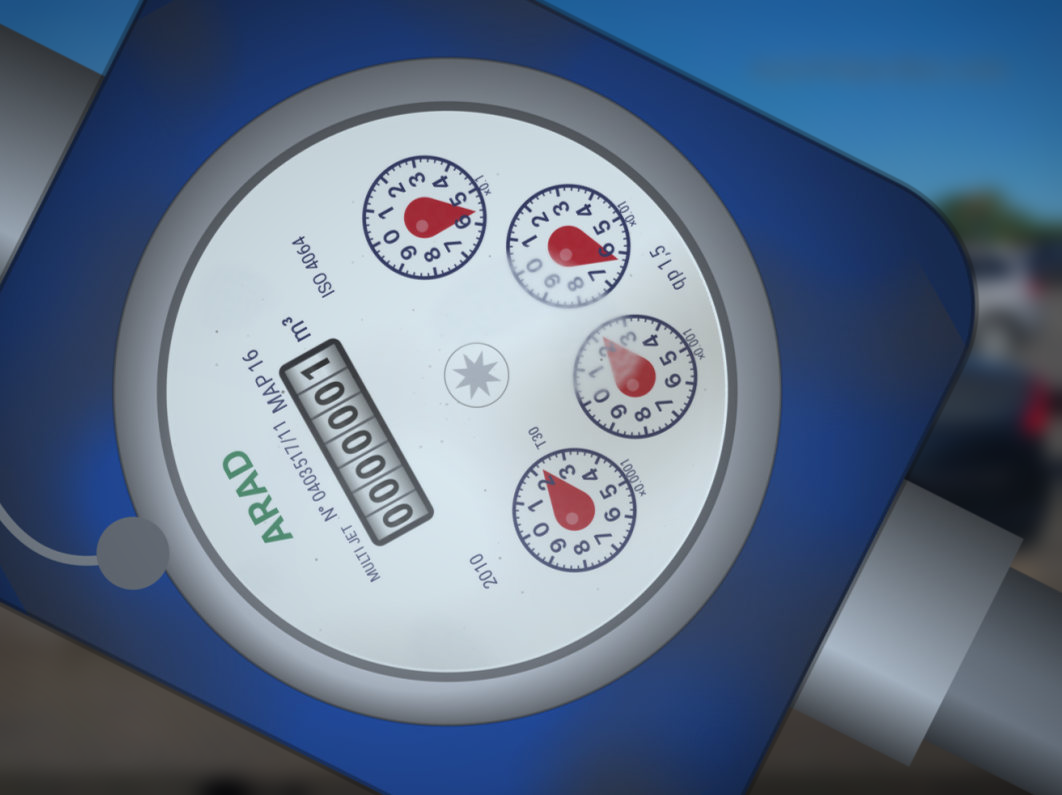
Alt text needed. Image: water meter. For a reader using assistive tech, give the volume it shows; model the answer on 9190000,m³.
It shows 1.5622,m³
